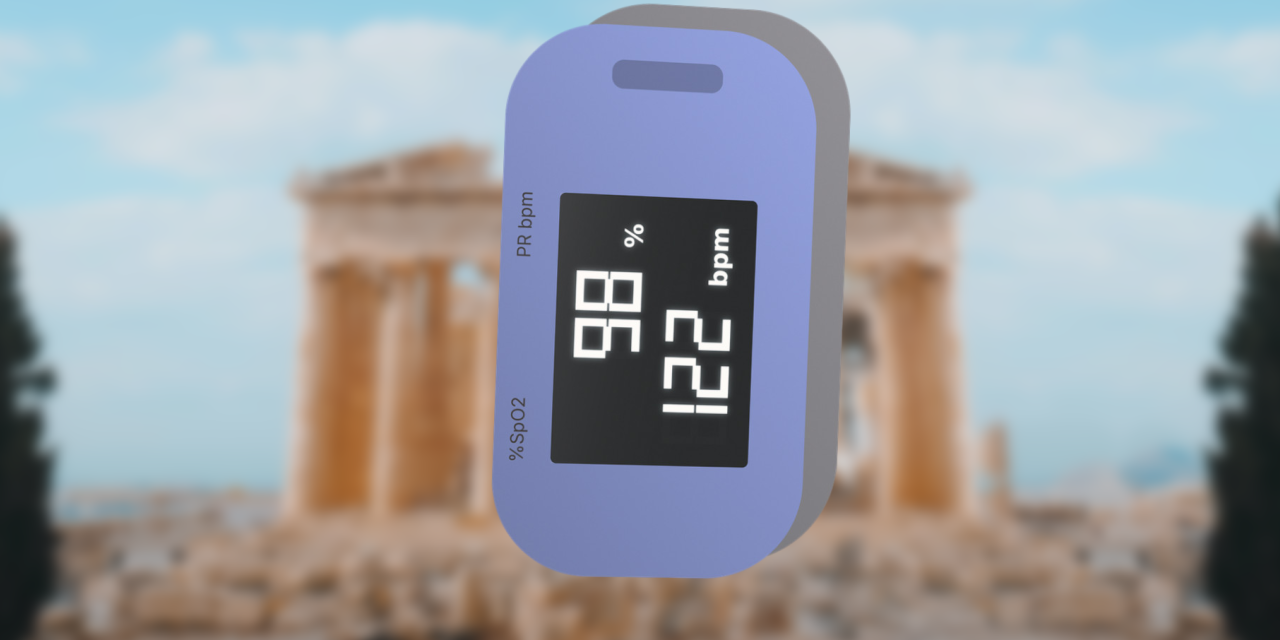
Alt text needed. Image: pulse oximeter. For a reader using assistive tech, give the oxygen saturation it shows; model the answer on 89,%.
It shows 98,%
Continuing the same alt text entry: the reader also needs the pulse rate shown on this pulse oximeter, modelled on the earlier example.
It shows 122,bpm
